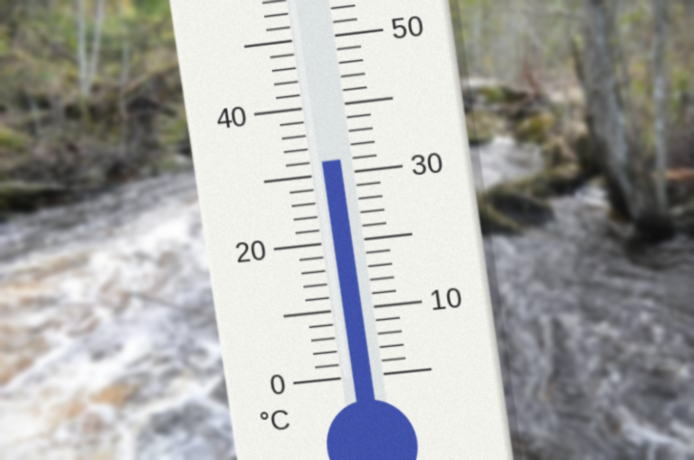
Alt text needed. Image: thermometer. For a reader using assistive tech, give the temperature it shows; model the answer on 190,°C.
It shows 32,°C
